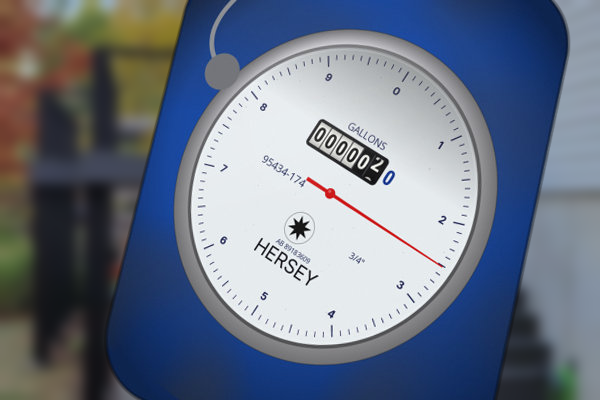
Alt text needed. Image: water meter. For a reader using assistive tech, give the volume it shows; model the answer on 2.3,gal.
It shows 22.5,gal
